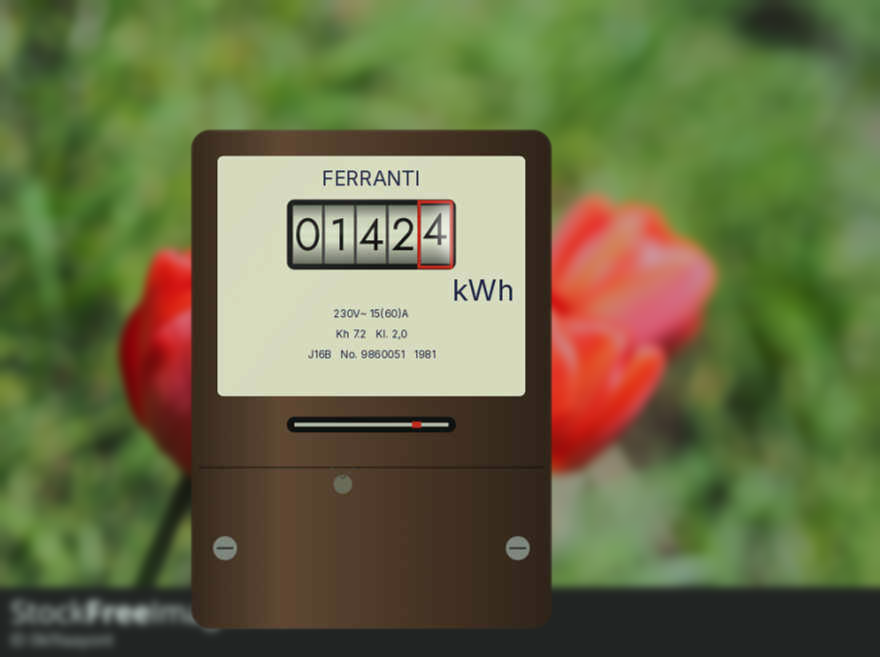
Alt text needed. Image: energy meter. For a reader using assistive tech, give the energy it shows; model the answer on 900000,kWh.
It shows 142.4,kWh
